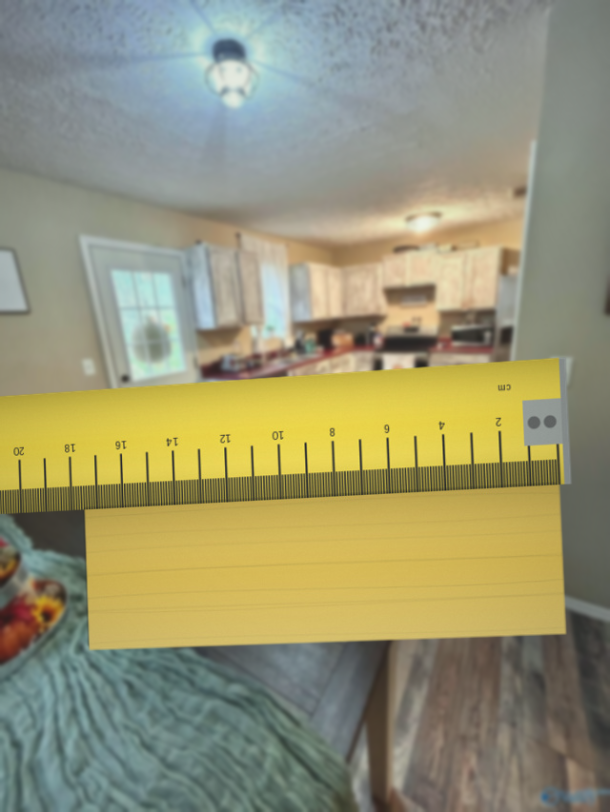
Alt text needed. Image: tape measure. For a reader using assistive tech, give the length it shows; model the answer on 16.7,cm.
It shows 17.5,cm
